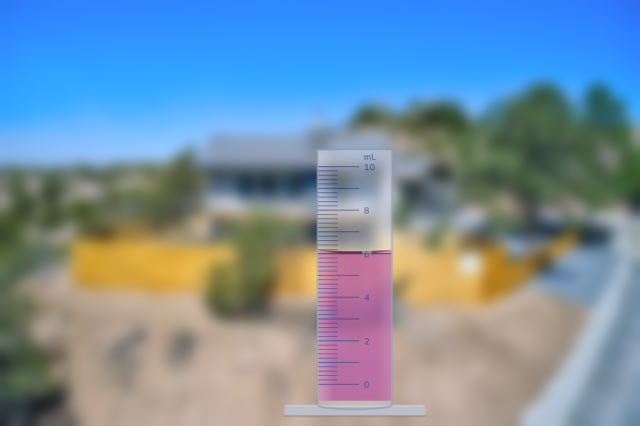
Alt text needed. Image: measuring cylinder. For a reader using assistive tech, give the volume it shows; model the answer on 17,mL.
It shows 6,mL
